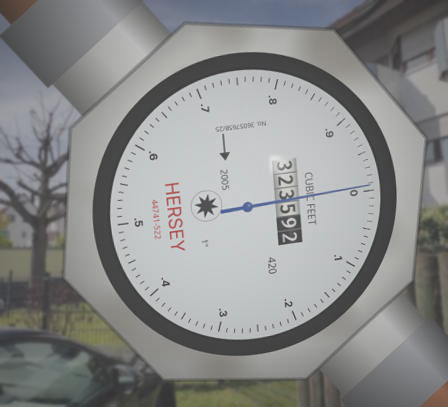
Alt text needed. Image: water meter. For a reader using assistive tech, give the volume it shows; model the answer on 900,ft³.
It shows 323591.99,ft³
